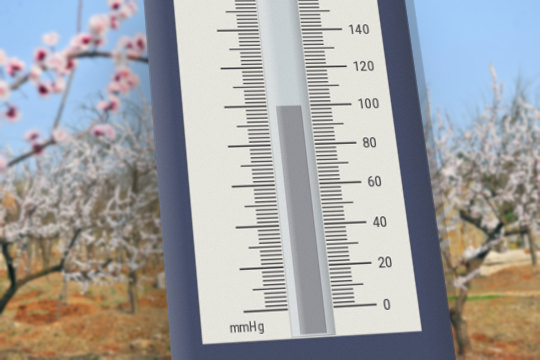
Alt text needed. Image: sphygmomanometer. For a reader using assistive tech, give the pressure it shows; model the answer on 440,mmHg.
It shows 100,mmHg
